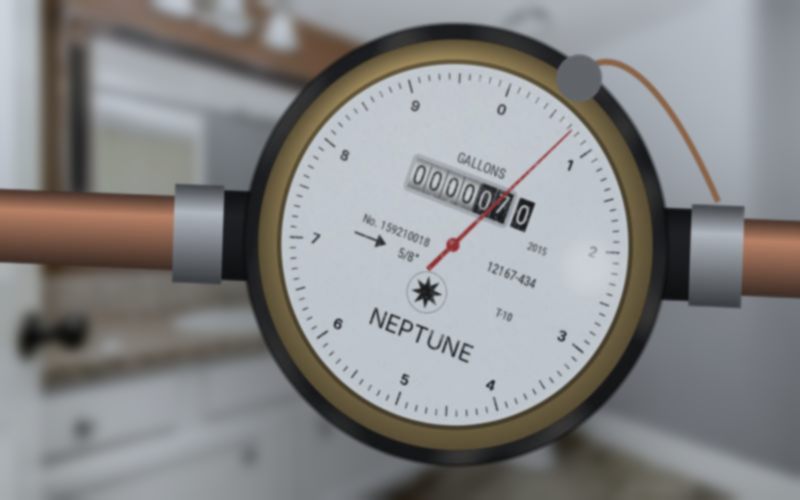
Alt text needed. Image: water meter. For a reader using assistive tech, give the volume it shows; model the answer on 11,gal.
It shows 70.7,gal
